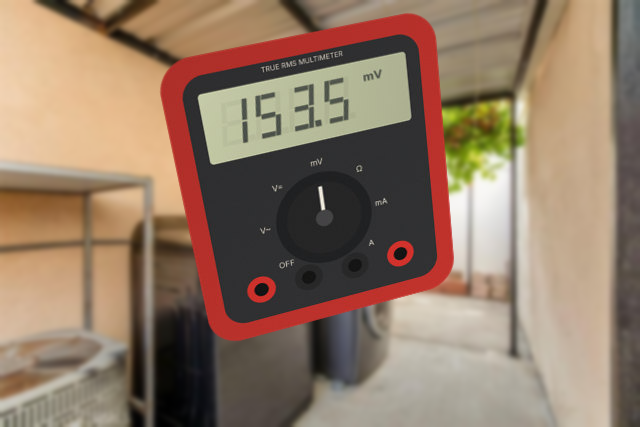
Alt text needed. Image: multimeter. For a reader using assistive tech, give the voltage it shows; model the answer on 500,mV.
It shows 153.5,mV
